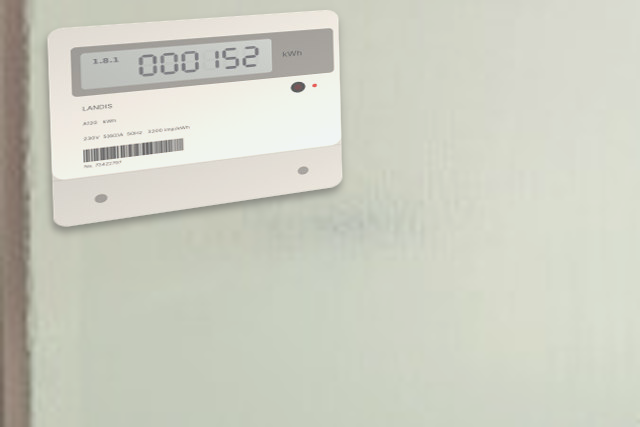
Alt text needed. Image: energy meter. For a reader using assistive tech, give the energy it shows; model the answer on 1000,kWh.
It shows 152,kWh
